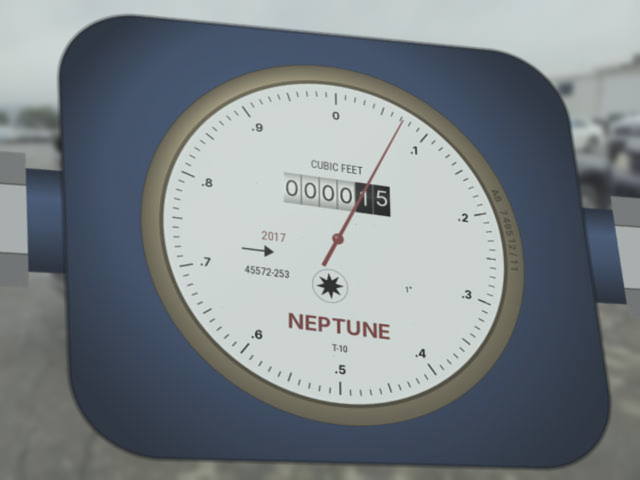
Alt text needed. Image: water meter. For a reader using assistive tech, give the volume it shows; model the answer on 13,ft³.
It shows 15.07,ft³
